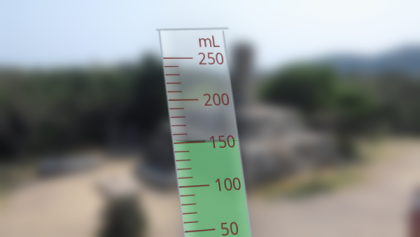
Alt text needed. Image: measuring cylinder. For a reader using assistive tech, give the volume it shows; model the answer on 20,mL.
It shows 150,mL
